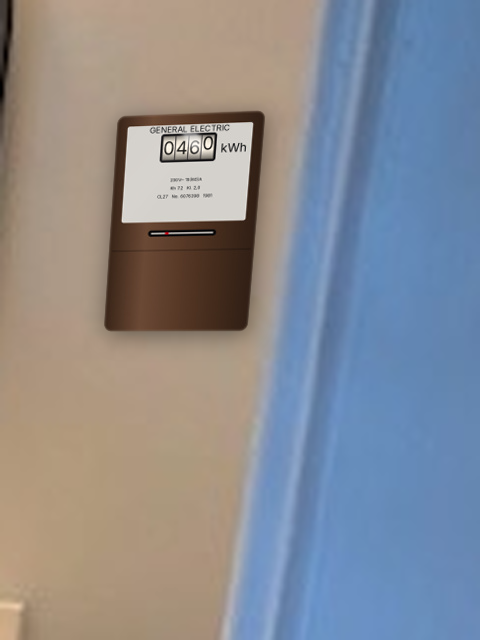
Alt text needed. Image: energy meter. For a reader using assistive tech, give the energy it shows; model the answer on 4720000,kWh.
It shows 460,kWh
